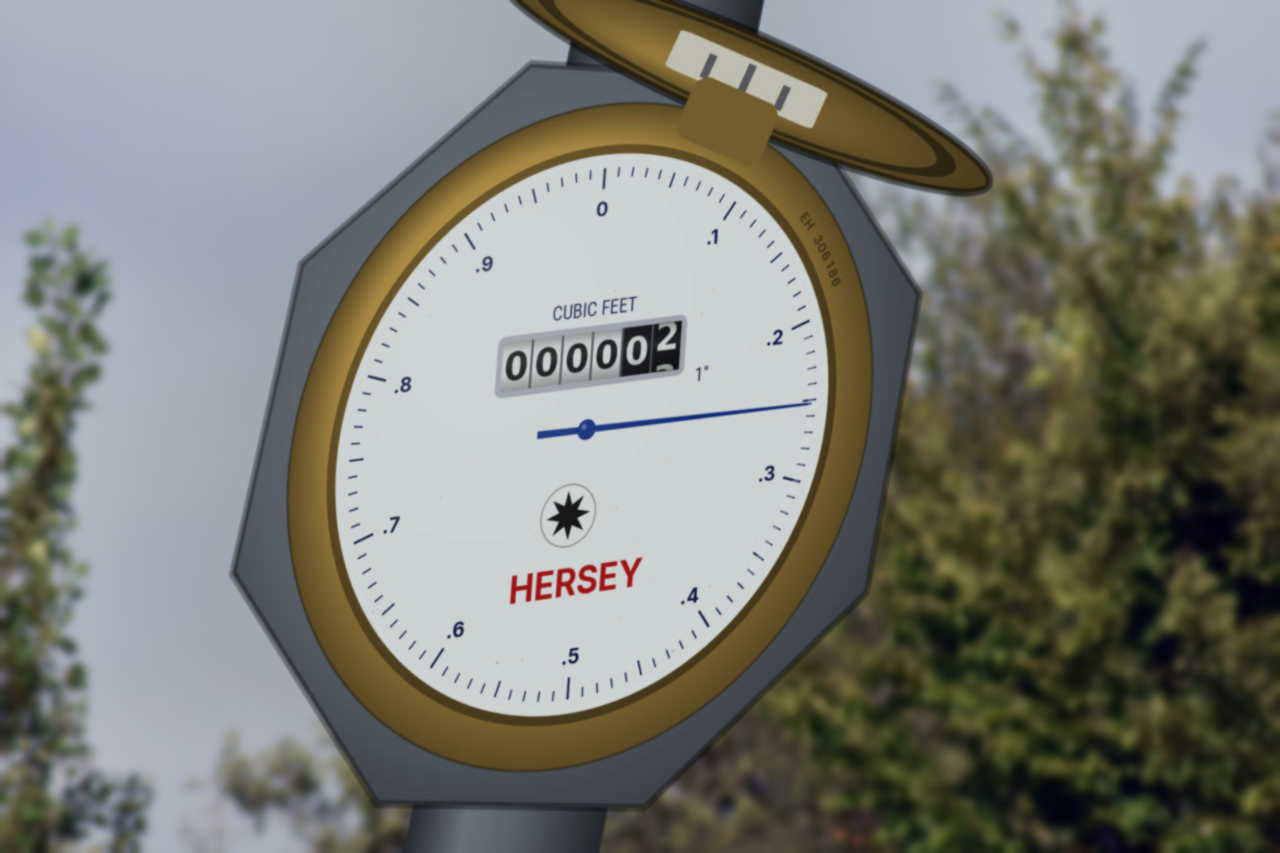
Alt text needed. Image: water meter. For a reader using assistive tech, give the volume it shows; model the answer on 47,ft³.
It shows 2.25,ft³
